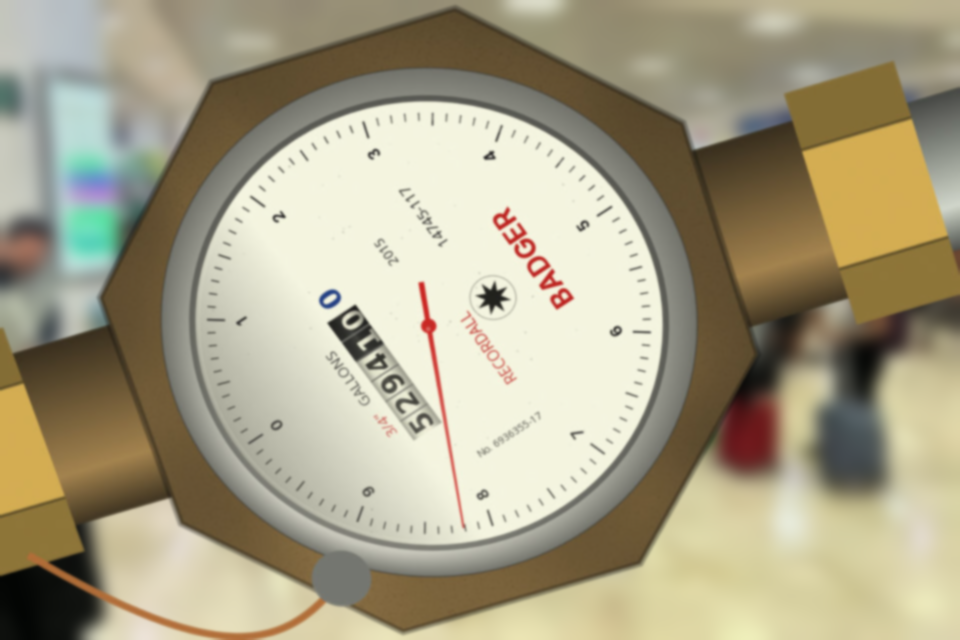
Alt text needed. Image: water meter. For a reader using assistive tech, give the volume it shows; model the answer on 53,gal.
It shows 5294098.2,gal
